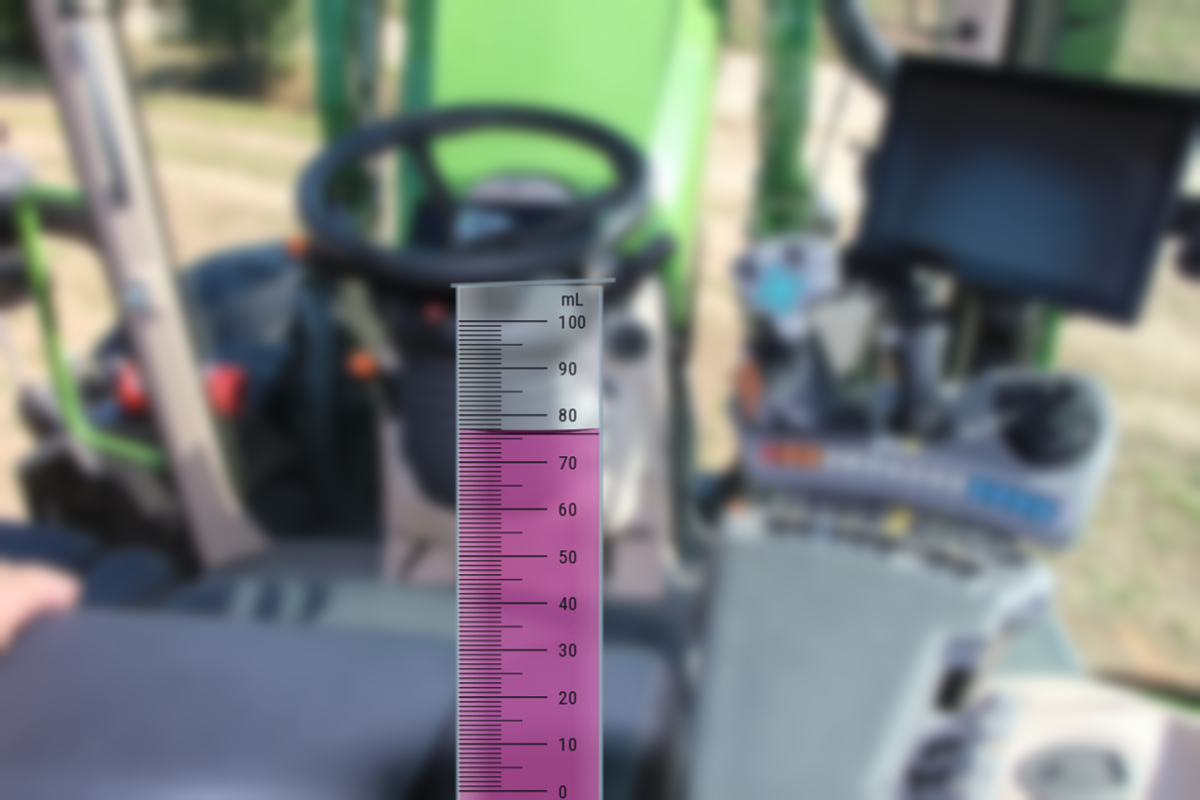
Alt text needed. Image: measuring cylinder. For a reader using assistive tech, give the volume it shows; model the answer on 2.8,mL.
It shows 76,mL
